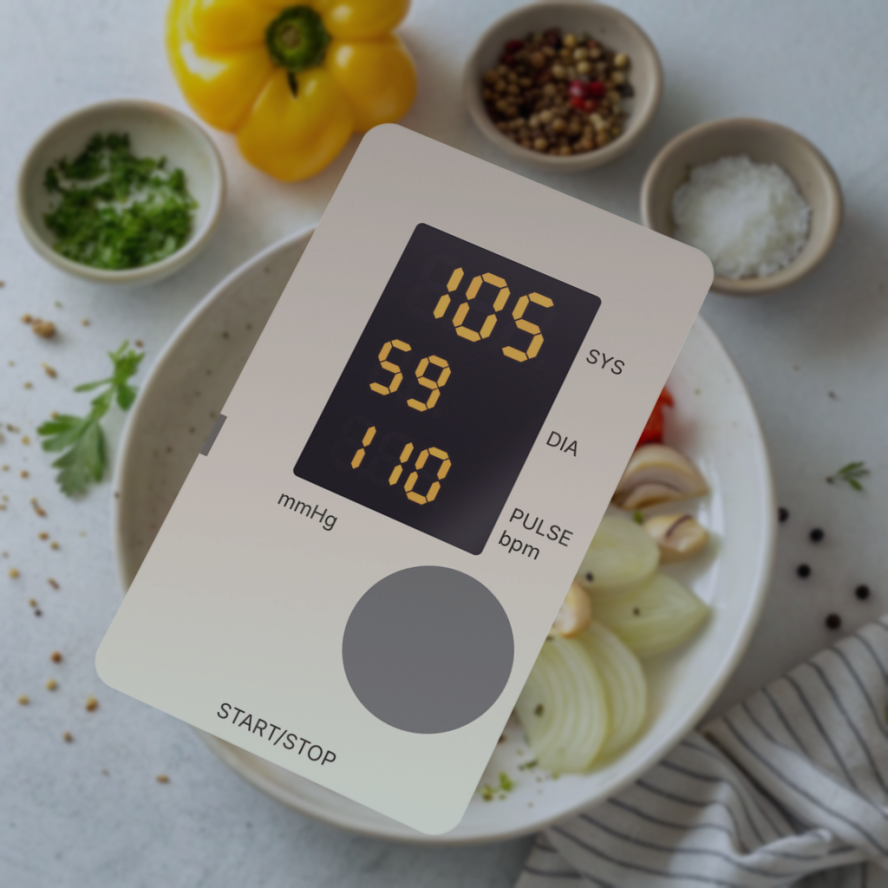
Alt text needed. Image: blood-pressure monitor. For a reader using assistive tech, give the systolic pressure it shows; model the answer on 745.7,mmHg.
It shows 105,mmHg
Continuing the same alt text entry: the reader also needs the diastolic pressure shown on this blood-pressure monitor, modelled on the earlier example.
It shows 59,mmHg
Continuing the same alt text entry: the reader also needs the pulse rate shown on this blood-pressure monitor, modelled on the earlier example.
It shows 110,bpm
